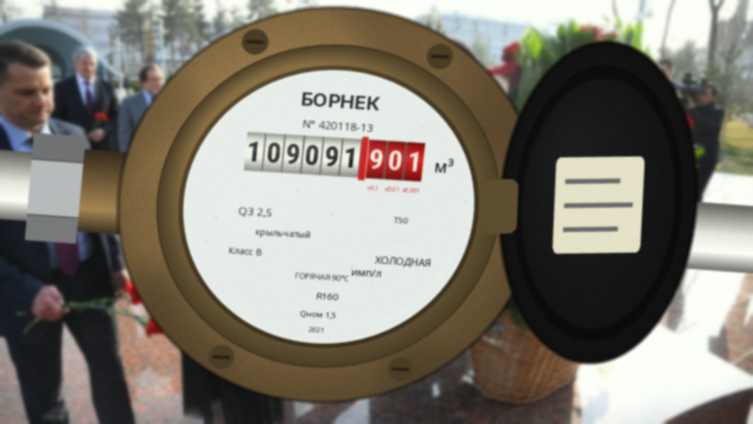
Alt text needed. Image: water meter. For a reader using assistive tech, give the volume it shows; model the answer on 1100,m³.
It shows 109091.901,m³
